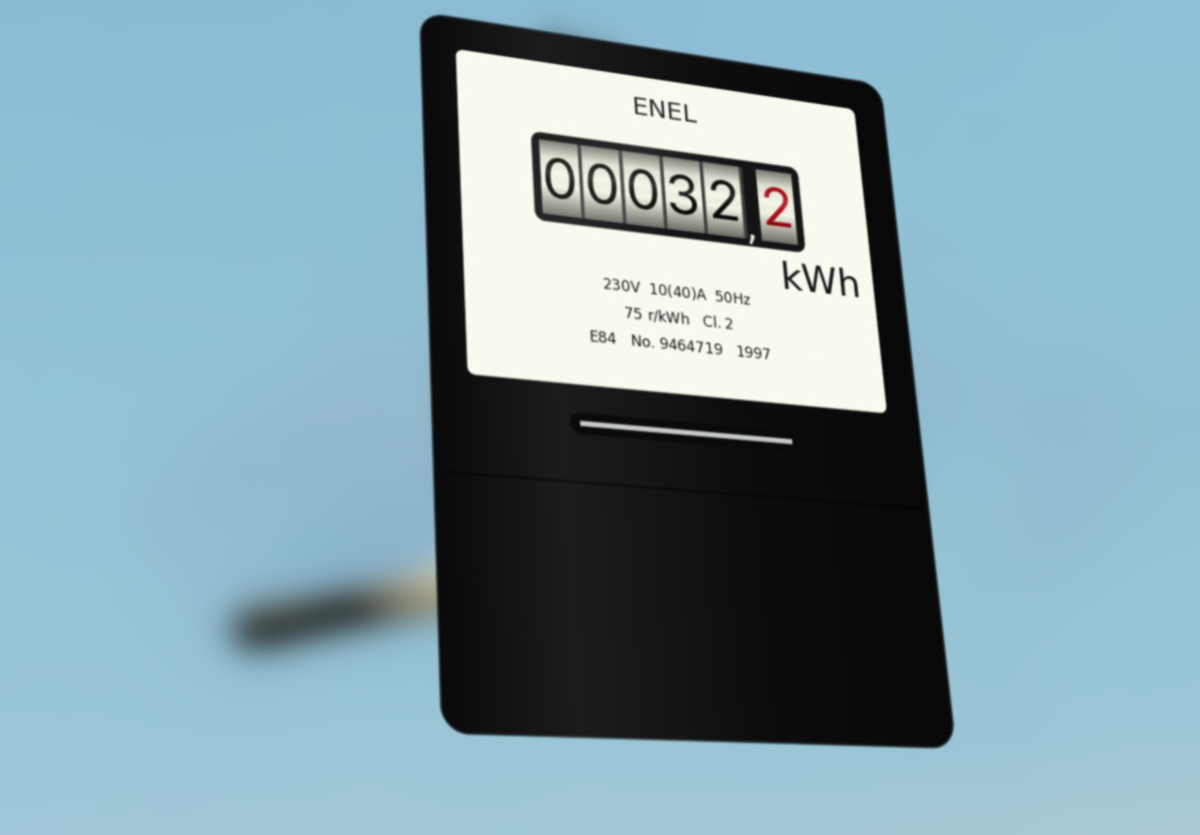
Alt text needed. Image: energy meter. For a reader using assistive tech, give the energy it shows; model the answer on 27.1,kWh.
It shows 32.2,kWh
